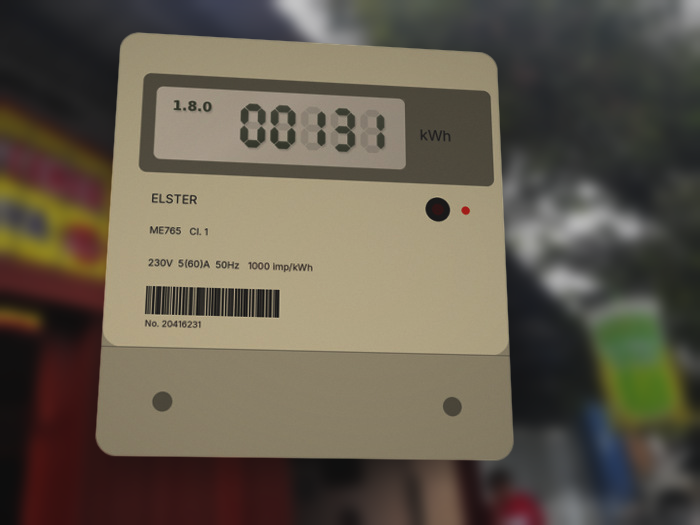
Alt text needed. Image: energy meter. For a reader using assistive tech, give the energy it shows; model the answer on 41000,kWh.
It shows 131,kWh
